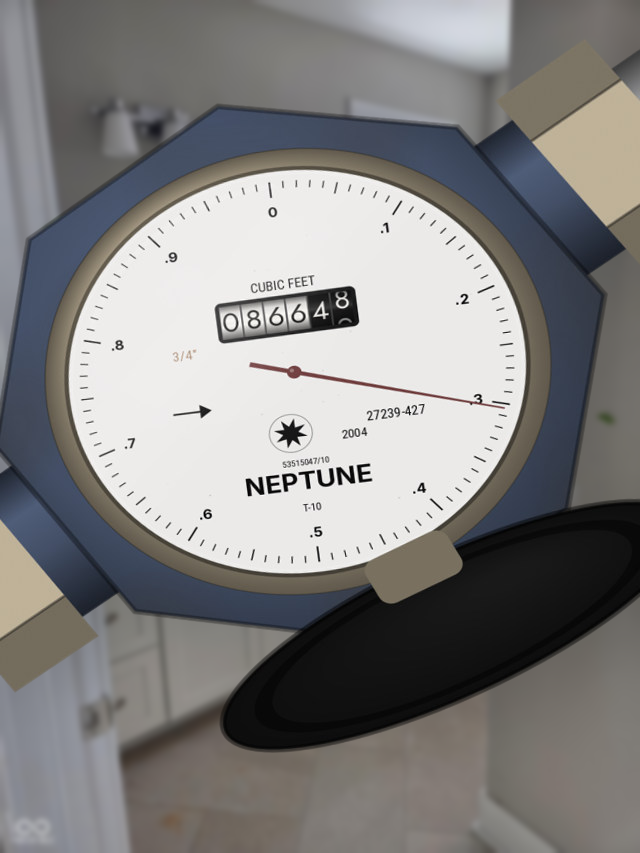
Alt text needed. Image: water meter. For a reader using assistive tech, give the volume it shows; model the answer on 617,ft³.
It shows 86648.30,ft³
